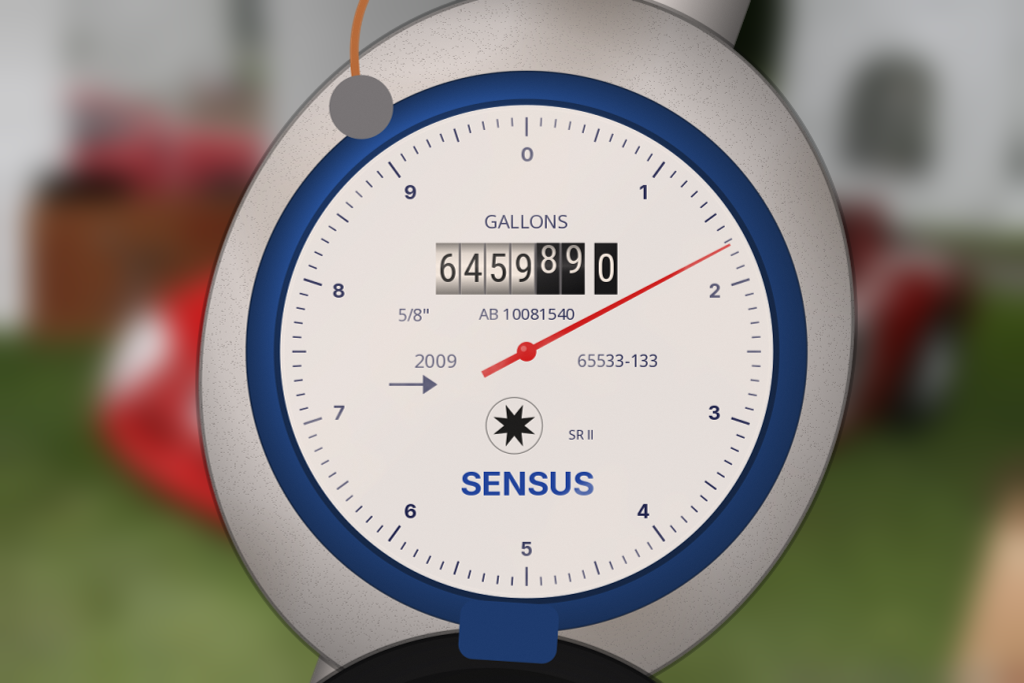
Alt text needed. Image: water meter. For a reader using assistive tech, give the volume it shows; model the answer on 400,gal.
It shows 6459891.7,gal
